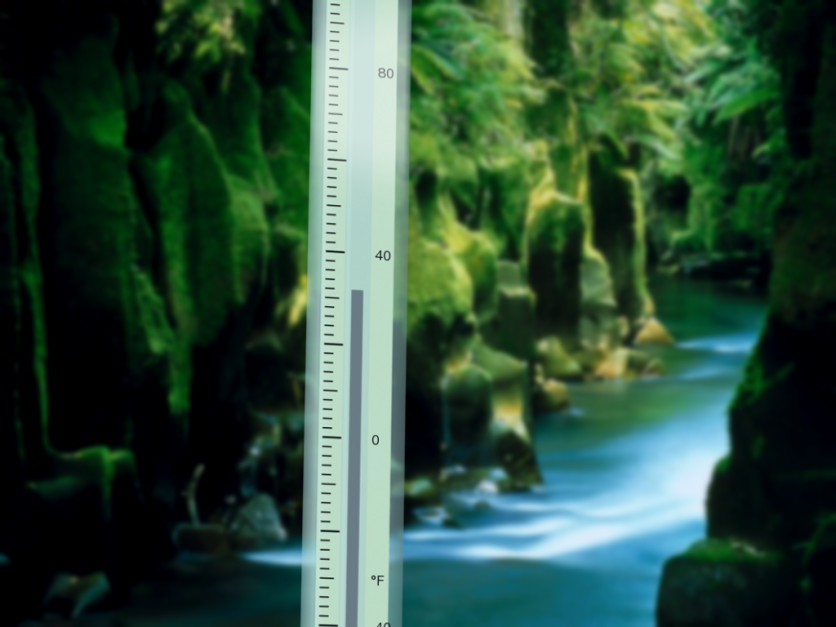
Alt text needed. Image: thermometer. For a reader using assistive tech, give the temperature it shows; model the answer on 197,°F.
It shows 32,°F
